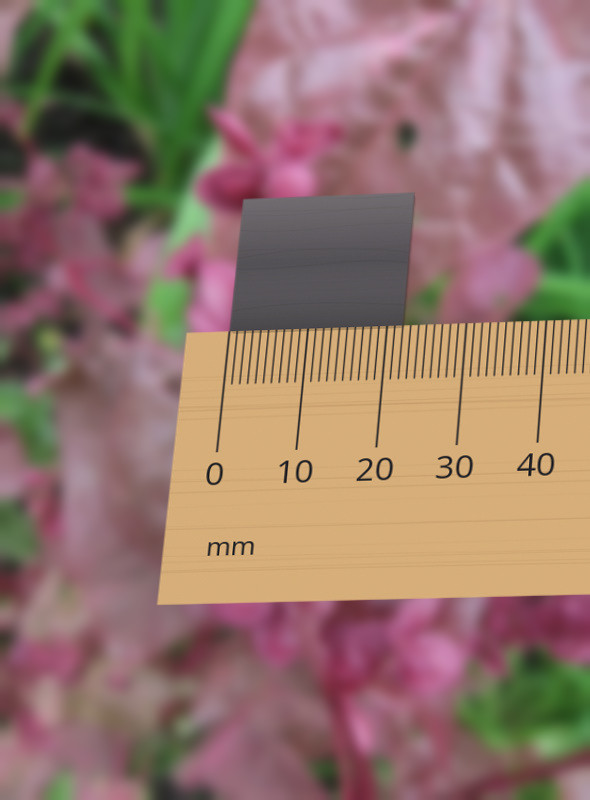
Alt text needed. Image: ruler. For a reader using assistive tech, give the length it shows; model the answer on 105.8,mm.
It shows 22,mm
